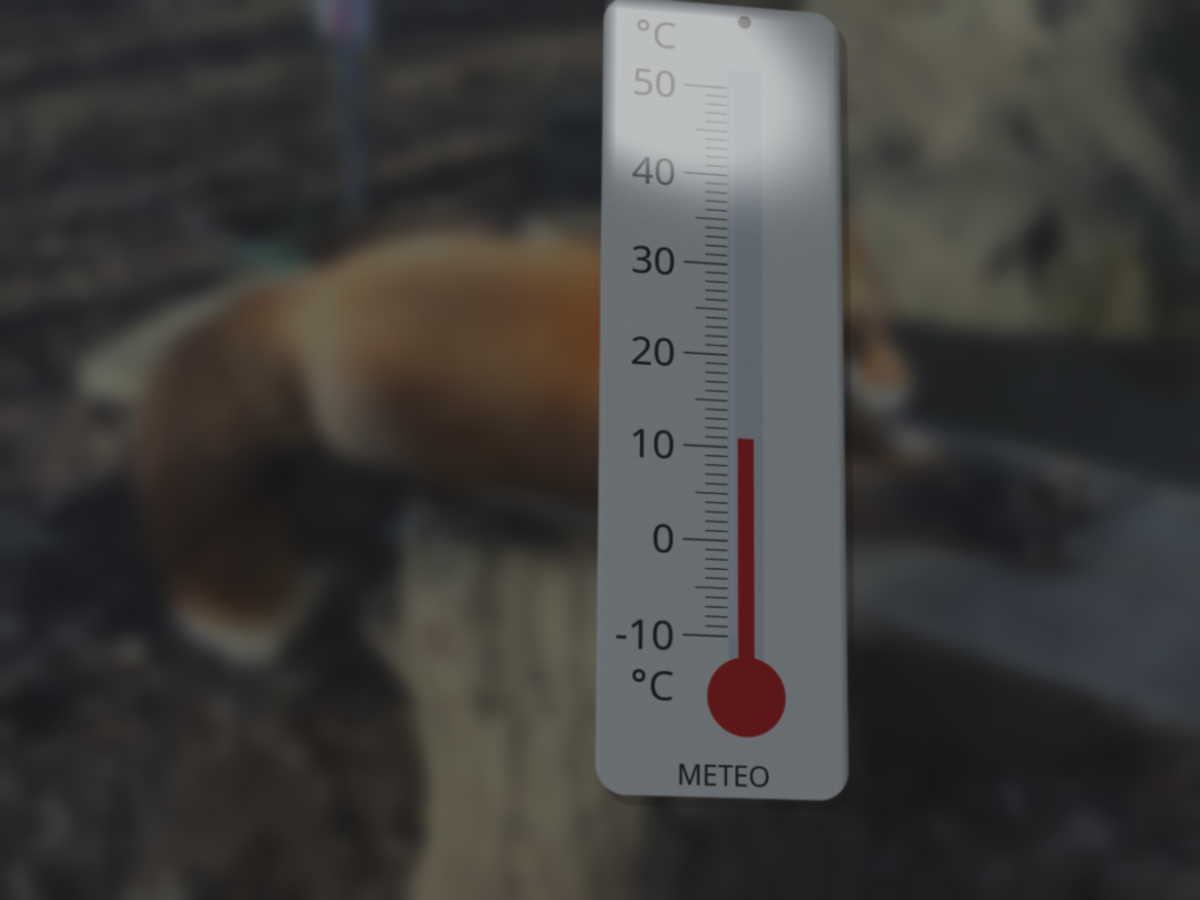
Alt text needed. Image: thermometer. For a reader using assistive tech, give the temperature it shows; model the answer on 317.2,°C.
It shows 11,°C
